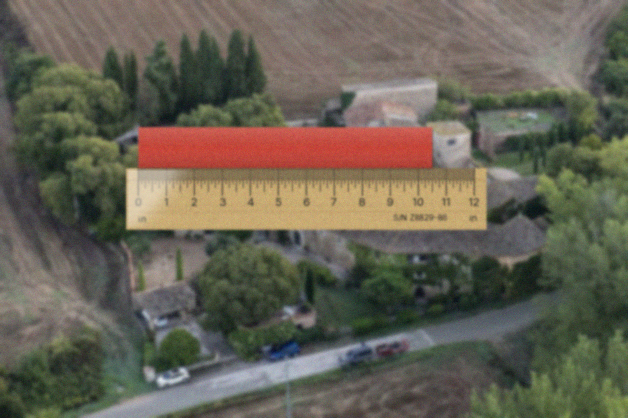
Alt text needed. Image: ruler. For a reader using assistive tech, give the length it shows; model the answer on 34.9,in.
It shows 10.5,in
